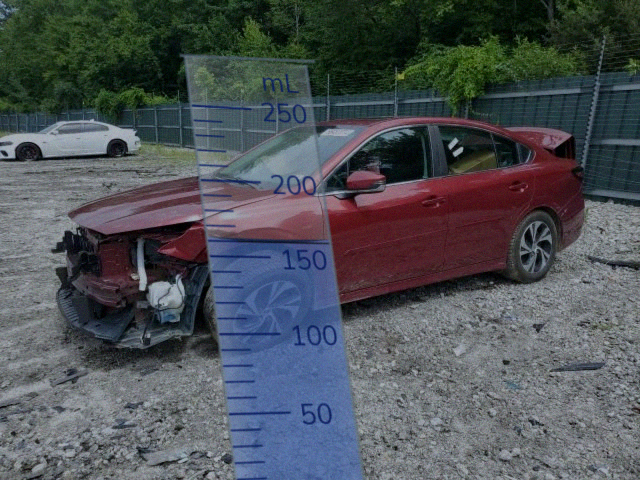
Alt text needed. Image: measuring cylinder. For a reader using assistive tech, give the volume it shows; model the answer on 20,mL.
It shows 160,mL
